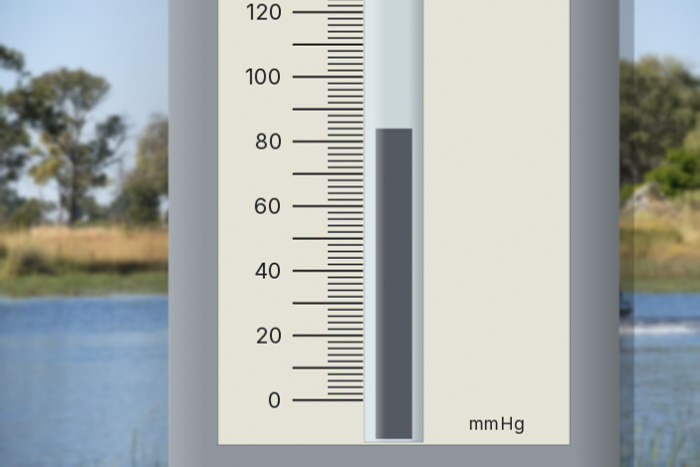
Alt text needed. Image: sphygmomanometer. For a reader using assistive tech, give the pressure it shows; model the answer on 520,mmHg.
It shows 84,mmHg
